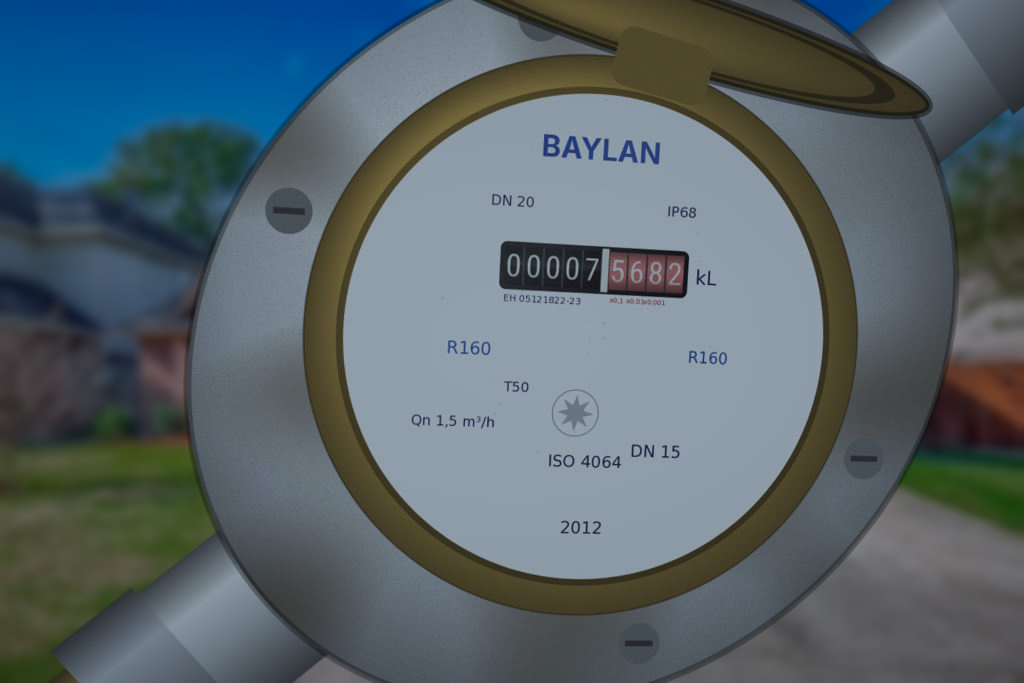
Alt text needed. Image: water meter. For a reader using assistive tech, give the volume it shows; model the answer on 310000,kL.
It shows 7.5682,kL
